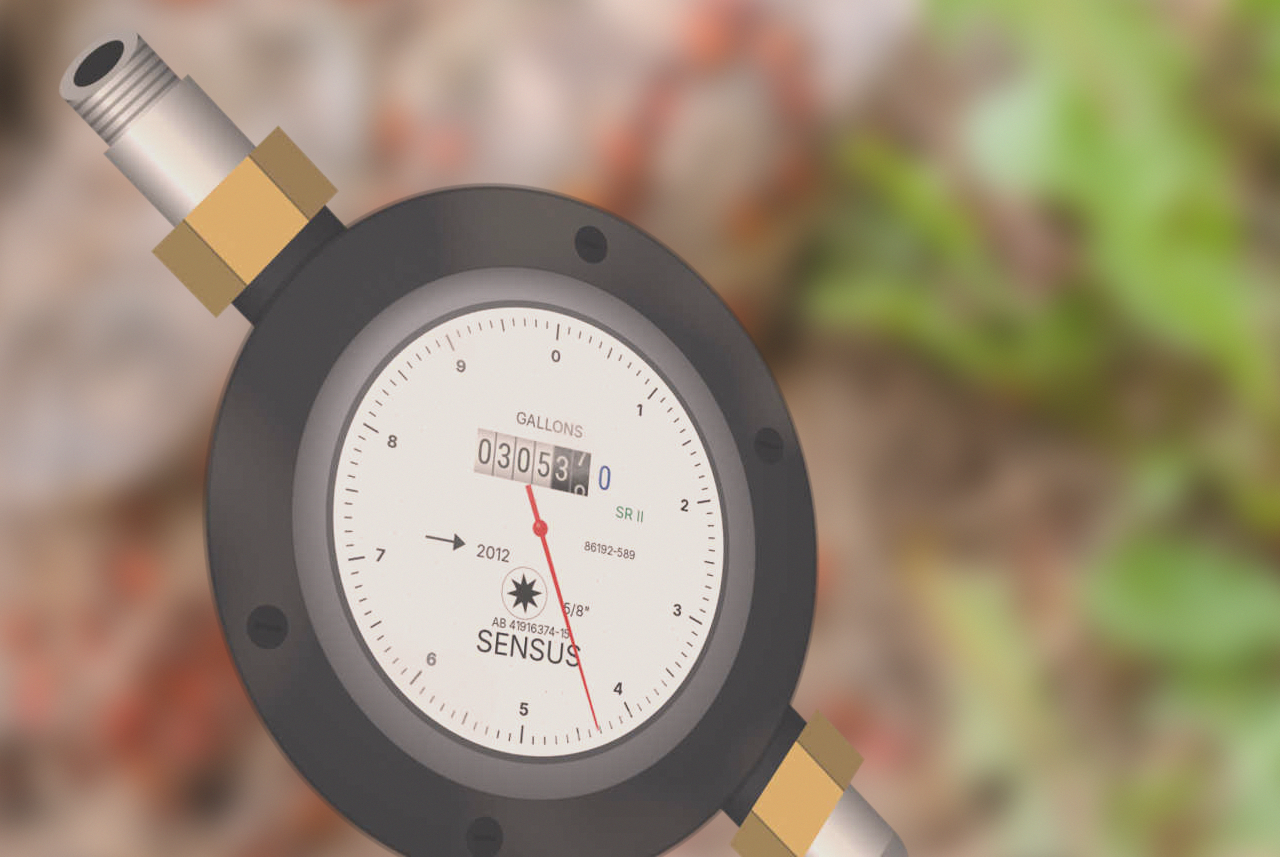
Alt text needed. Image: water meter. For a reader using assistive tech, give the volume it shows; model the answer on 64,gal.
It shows 305374.3,gal
